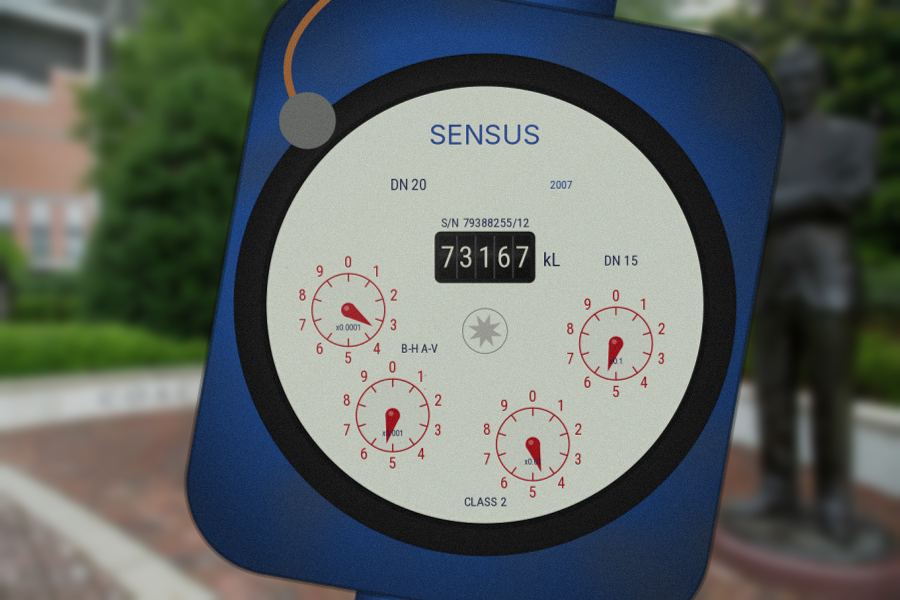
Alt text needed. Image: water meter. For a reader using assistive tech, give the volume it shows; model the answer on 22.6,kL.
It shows 73167.5453,kL
